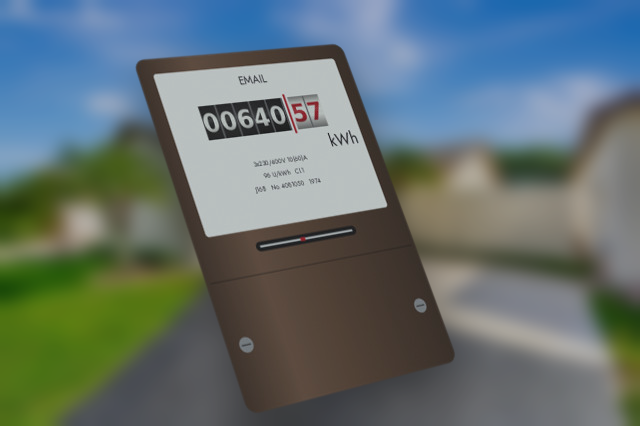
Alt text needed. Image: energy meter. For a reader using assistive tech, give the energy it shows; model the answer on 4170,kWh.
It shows 640.57,kWh
